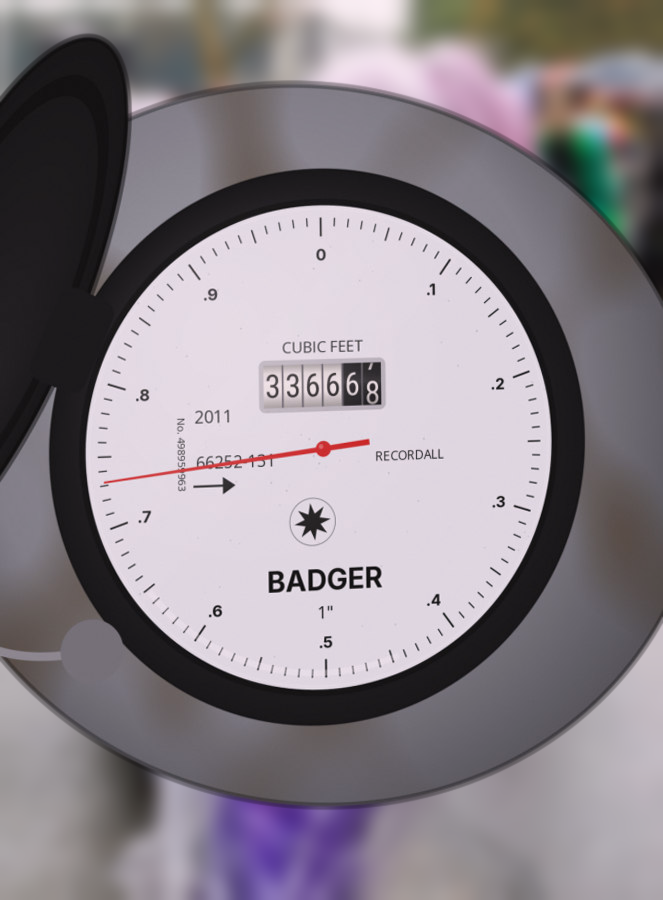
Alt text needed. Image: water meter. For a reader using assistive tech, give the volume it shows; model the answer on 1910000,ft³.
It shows 336667.73,ft³
